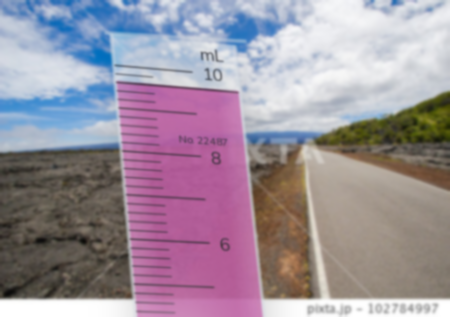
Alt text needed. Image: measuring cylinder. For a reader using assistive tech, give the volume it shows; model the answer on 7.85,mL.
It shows 9.6,mL
